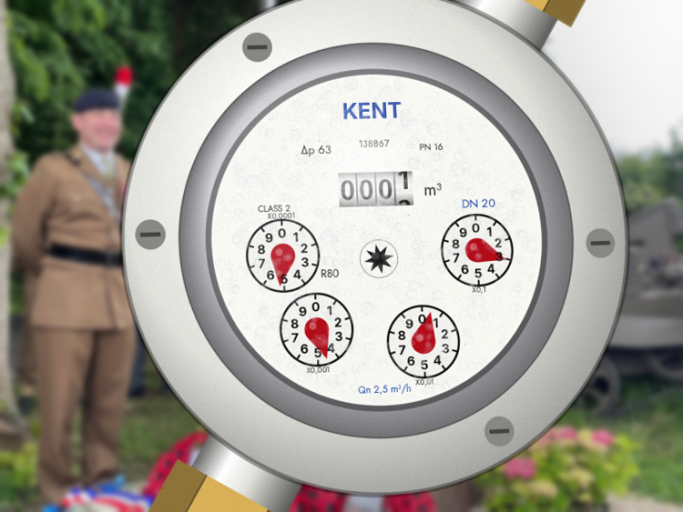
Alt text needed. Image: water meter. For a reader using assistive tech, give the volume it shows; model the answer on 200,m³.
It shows 1.3045,m³
